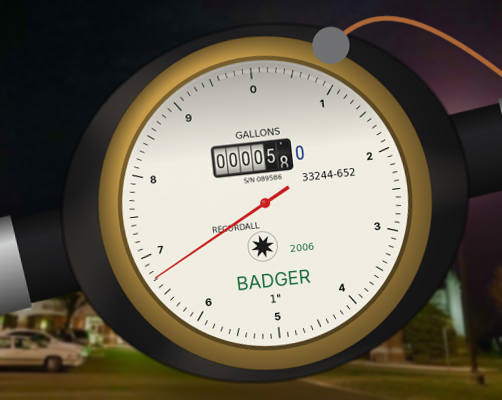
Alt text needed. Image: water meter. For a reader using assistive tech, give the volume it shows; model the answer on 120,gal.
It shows 576.7,gal
